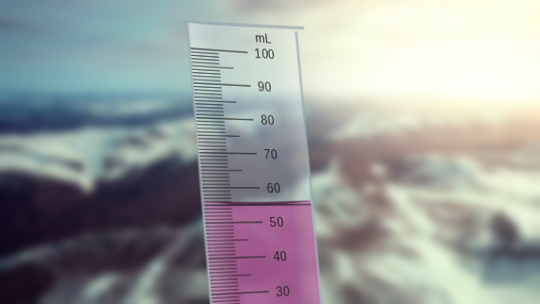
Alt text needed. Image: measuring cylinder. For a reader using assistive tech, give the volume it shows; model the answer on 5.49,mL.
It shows 55,mL
